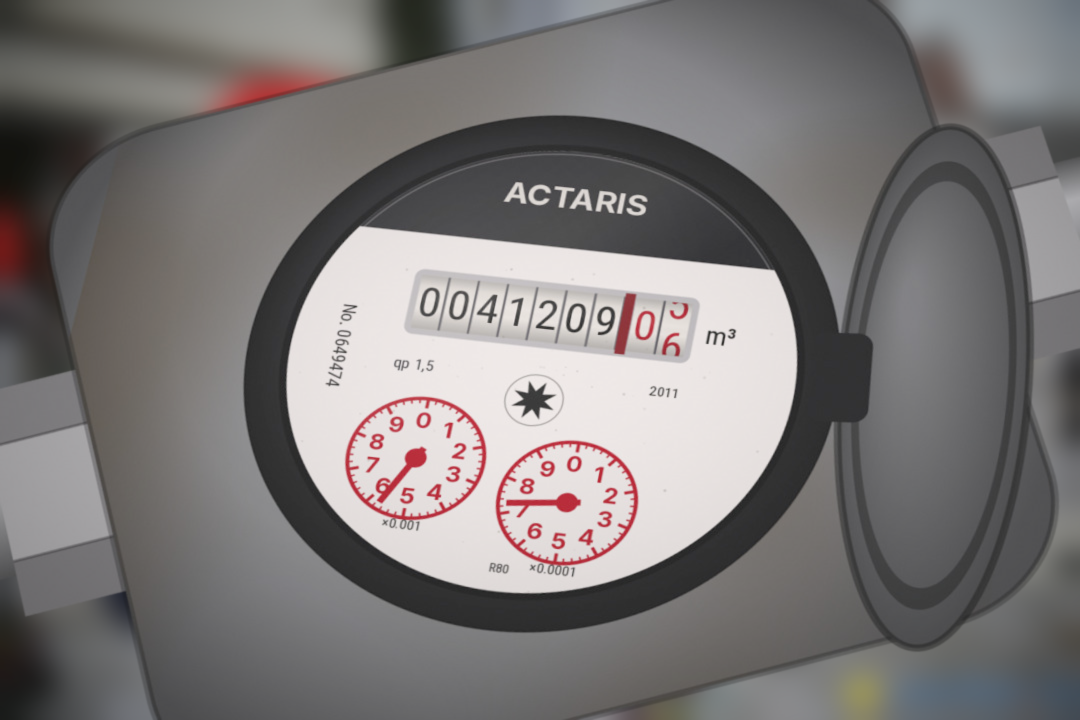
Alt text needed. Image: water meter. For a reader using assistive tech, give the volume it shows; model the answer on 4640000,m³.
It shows 41209.0557,m³
